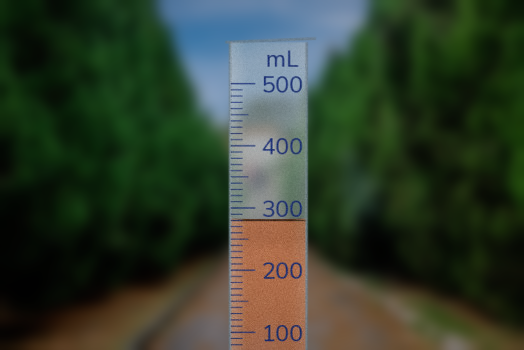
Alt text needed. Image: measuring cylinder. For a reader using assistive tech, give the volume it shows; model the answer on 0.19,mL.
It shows 280,mL
